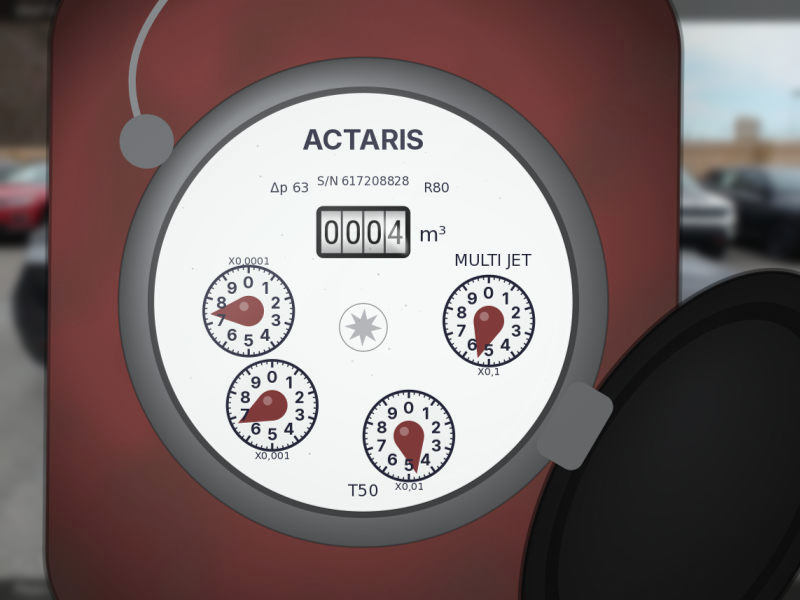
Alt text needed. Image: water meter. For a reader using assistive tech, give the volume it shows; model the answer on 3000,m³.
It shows 4.5467,m³
